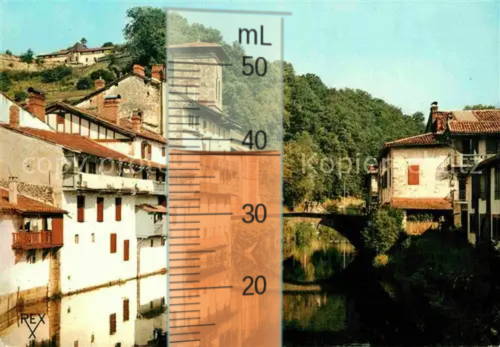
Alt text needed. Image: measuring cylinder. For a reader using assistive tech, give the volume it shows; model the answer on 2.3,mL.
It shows 38,mL
